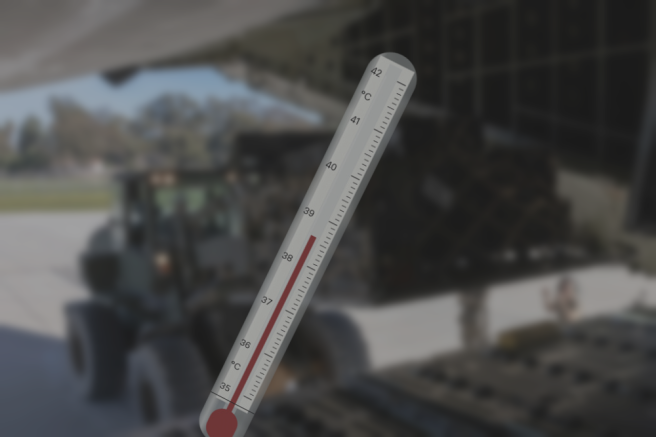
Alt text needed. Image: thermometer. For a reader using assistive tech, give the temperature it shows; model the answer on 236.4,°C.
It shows 38.6,°C
